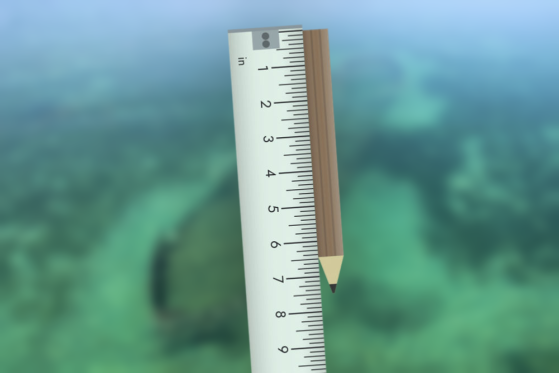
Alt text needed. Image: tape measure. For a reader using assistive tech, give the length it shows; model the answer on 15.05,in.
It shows 7.5,in
